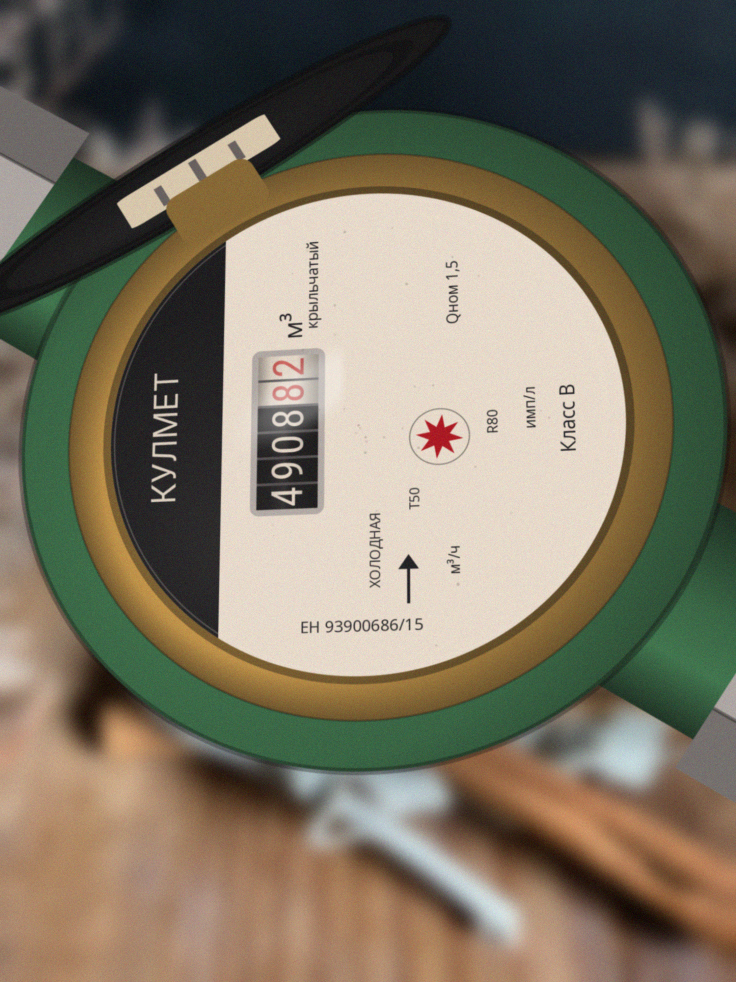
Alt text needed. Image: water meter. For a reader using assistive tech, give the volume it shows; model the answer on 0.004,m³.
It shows 4908.82,m³
